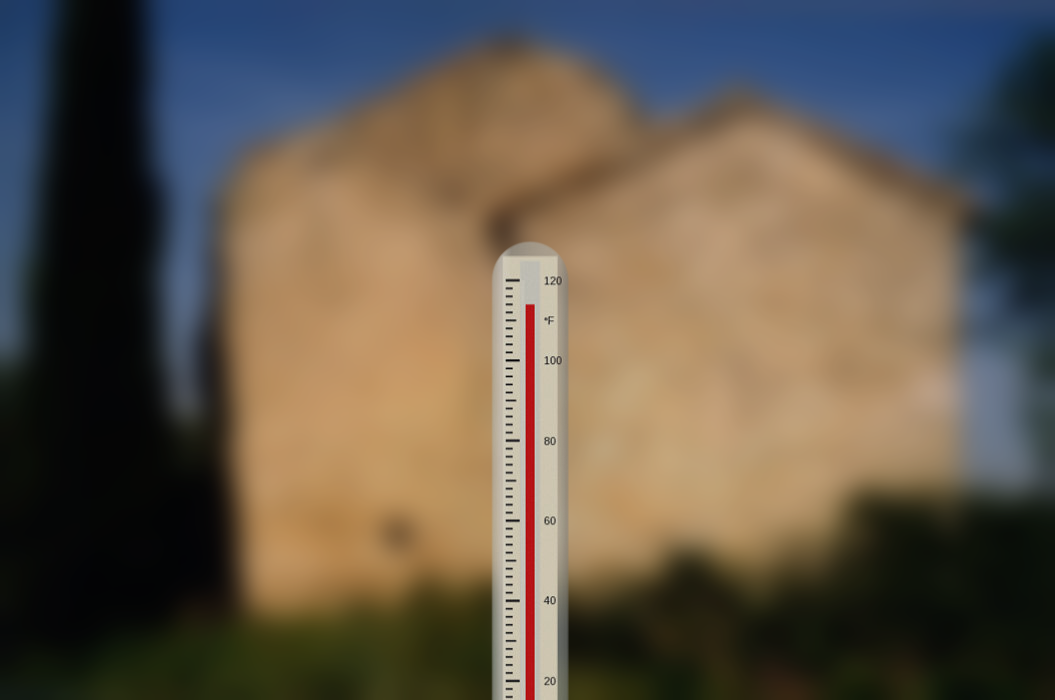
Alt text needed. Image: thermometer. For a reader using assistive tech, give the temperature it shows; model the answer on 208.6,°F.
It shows 114,°F
